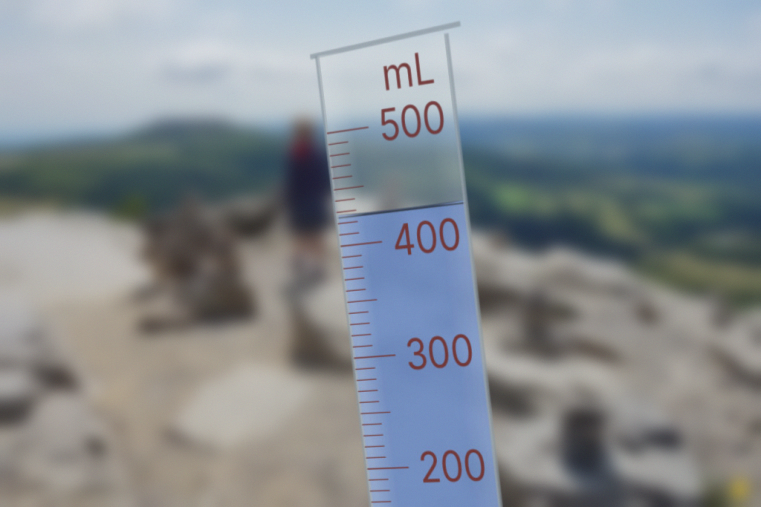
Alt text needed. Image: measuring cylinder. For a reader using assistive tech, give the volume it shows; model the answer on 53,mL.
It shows 425,mL
